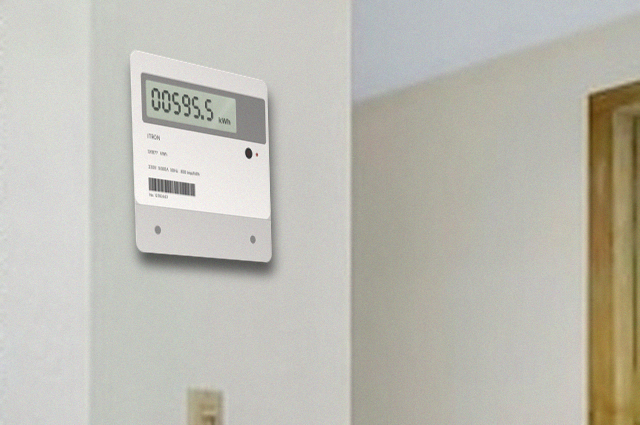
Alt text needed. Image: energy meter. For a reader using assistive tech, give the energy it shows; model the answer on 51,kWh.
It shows 595.5,kWh
